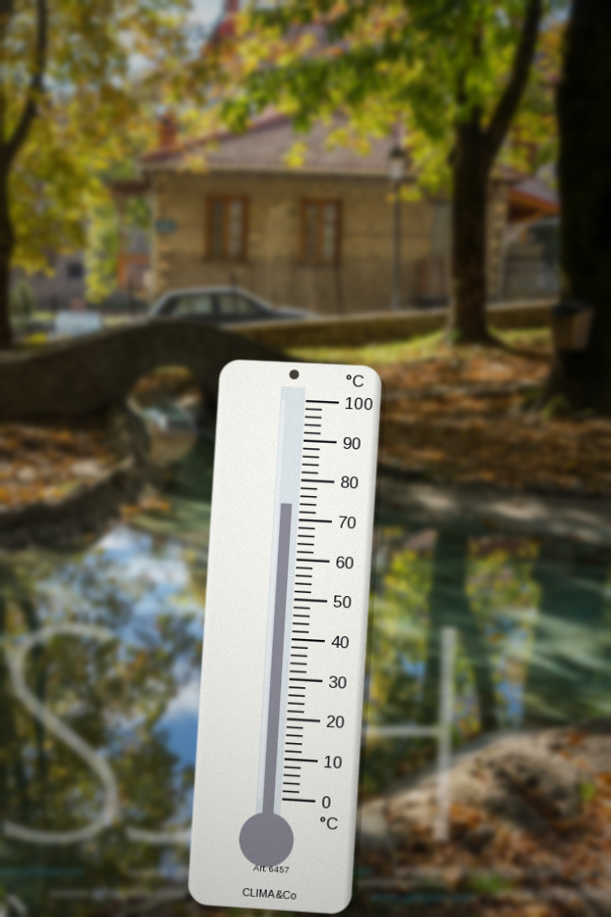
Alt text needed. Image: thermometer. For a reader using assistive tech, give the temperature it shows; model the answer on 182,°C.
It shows 74,°C
